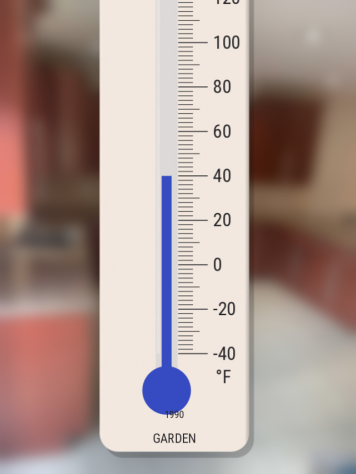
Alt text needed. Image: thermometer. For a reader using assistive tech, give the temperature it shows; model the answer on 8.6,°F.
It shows 40,°F
